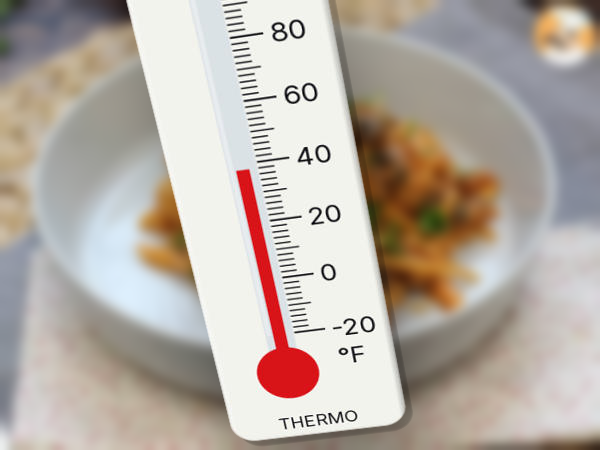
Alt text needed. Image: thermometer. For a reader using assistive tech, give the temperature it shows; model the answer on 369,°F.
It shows 38,°F
